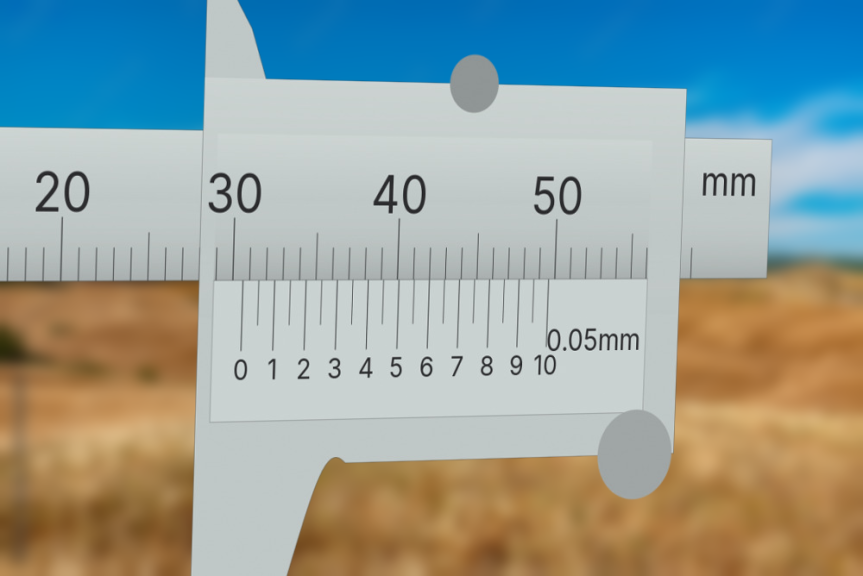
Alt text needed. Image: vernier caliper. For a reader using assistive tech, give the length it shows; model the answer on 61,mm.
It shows 30.6,mm
